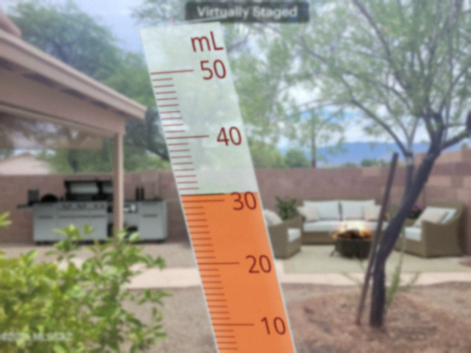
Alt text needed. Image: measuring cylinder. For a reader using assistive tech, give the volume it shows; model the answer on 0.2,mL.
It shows 31,mL
